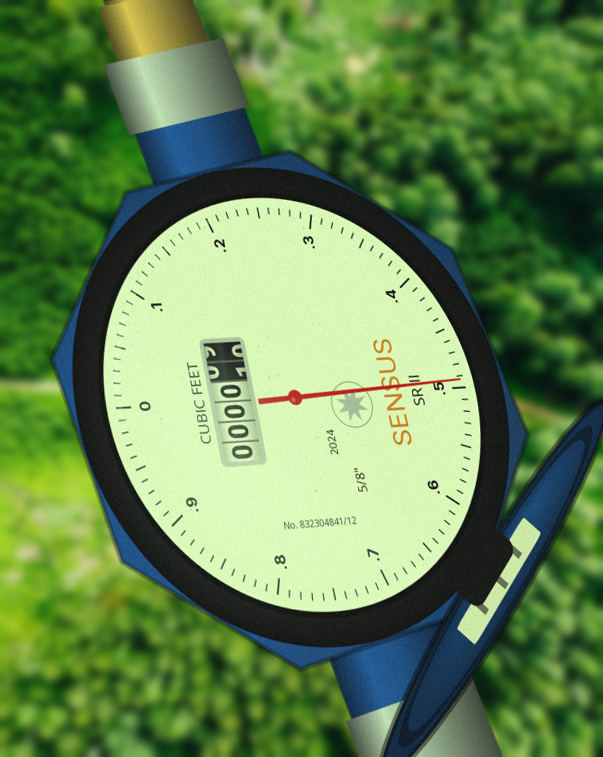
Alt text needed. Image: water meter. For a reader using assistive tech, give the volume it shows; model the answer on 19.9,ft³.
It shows 9.49,ft³
